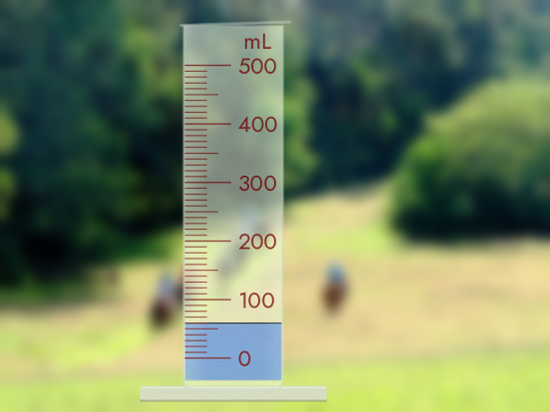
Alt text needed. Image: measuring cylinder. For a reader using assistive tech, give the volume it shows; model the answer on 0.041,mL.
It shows 60,mL
